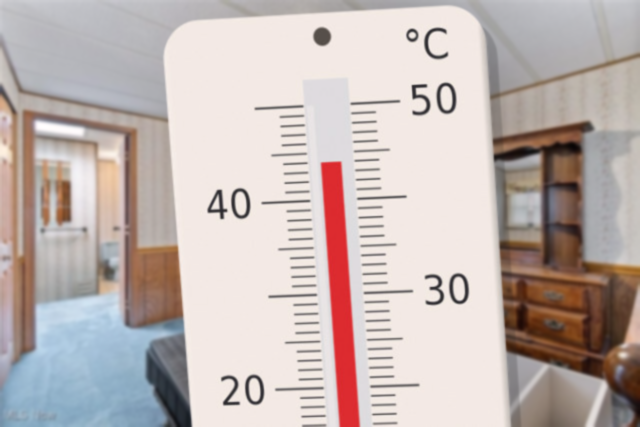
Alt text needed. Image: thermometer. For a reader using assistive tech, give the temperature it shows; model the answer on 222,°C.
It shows 44,°C
